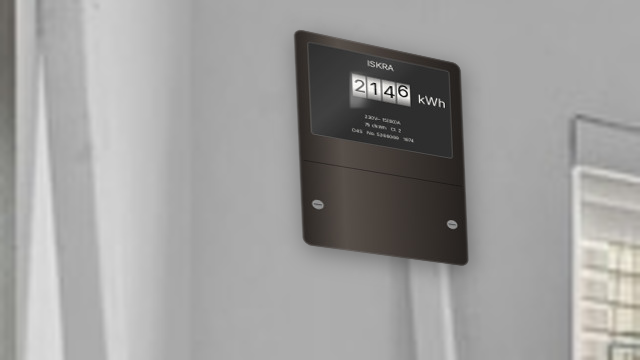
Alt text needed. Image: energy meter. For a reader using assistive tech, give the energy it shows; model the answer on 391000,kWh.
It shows 2146,kWh
